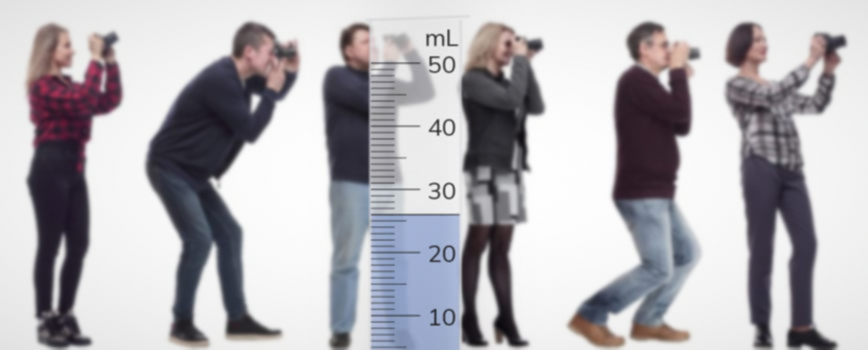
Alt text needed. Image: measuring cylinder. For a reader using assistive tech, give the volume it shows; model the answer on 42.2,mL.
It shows 26,mL
